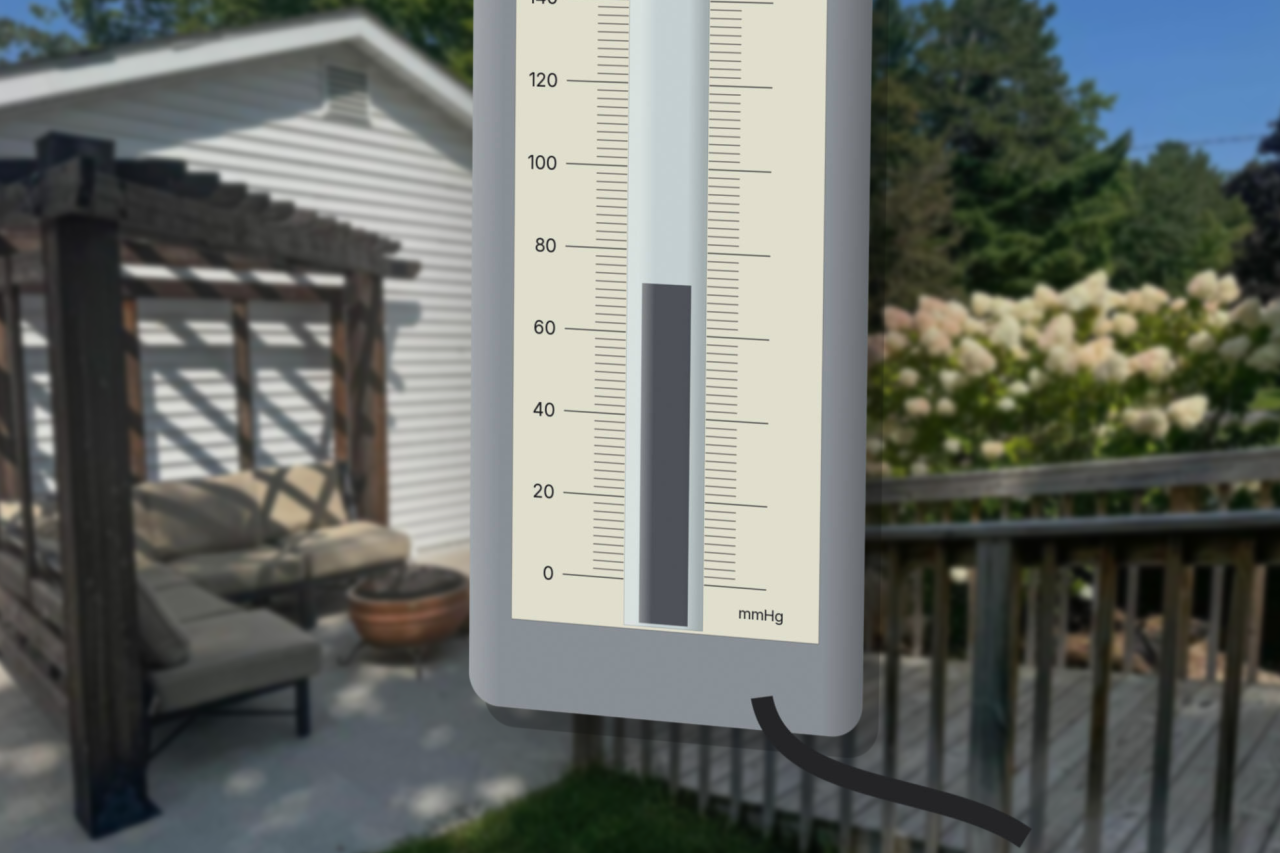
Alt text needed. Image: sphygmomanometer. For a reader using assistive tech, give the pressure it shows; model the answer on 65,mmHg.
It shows 72,mmHg
